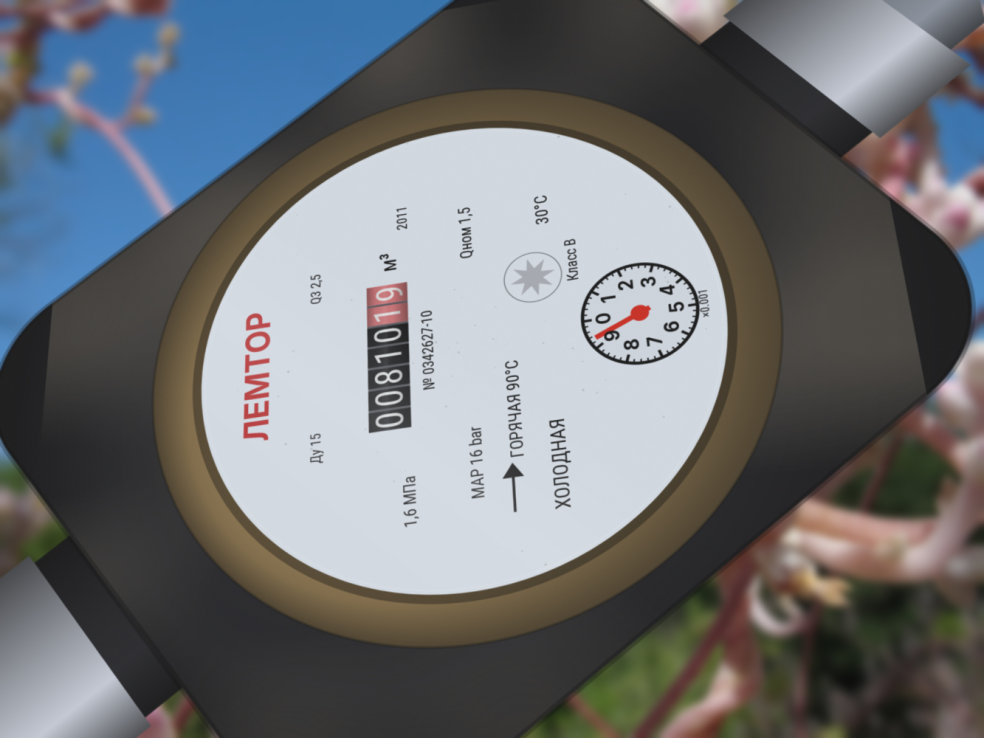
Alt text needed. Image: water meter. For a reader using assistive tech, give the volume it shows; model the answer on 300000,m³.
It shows 810.189,m³
